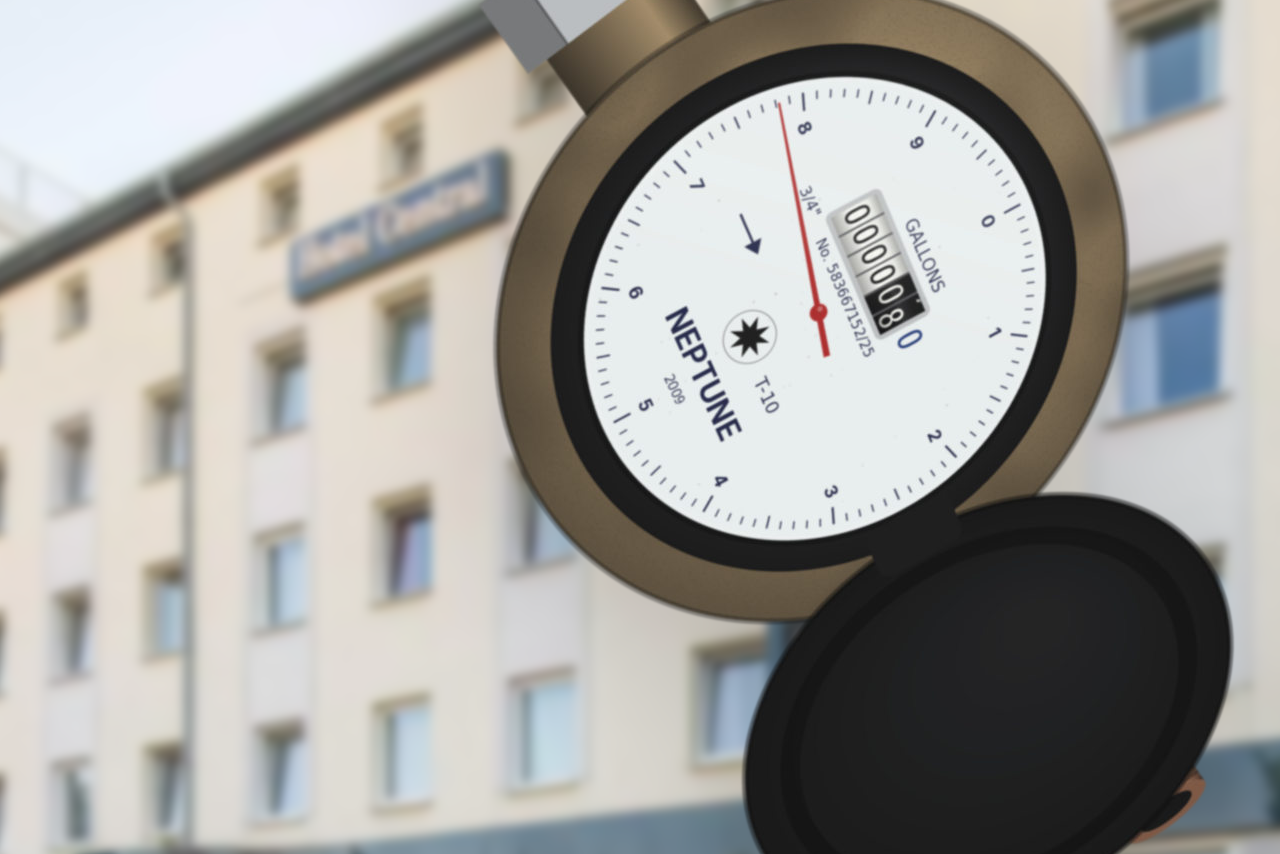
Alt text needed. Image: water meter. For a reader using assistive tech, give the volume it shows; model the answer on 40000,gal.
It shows 77.8,gal
